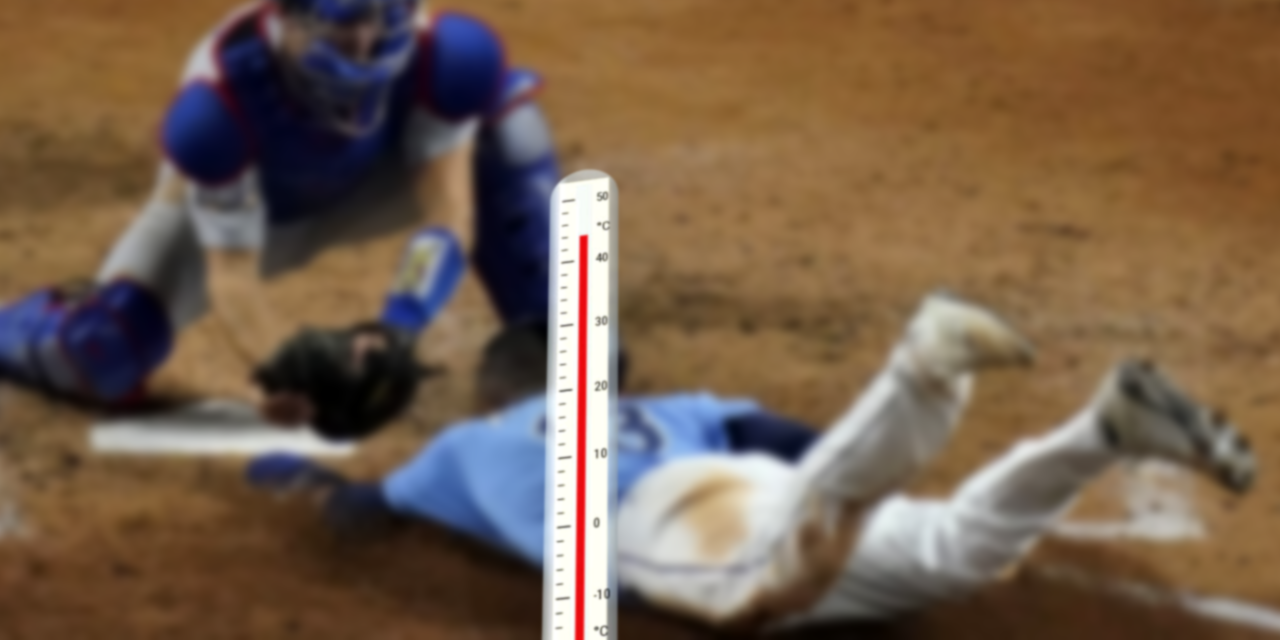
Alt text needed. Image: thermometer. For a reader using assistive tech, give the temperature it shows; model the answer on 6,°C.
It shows 44,°C
